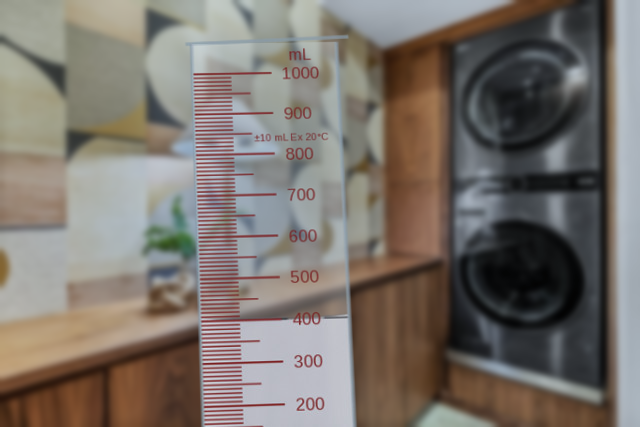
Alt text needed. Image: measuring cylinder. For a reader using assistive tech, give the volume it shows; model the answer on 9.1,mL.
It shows 400,mL
